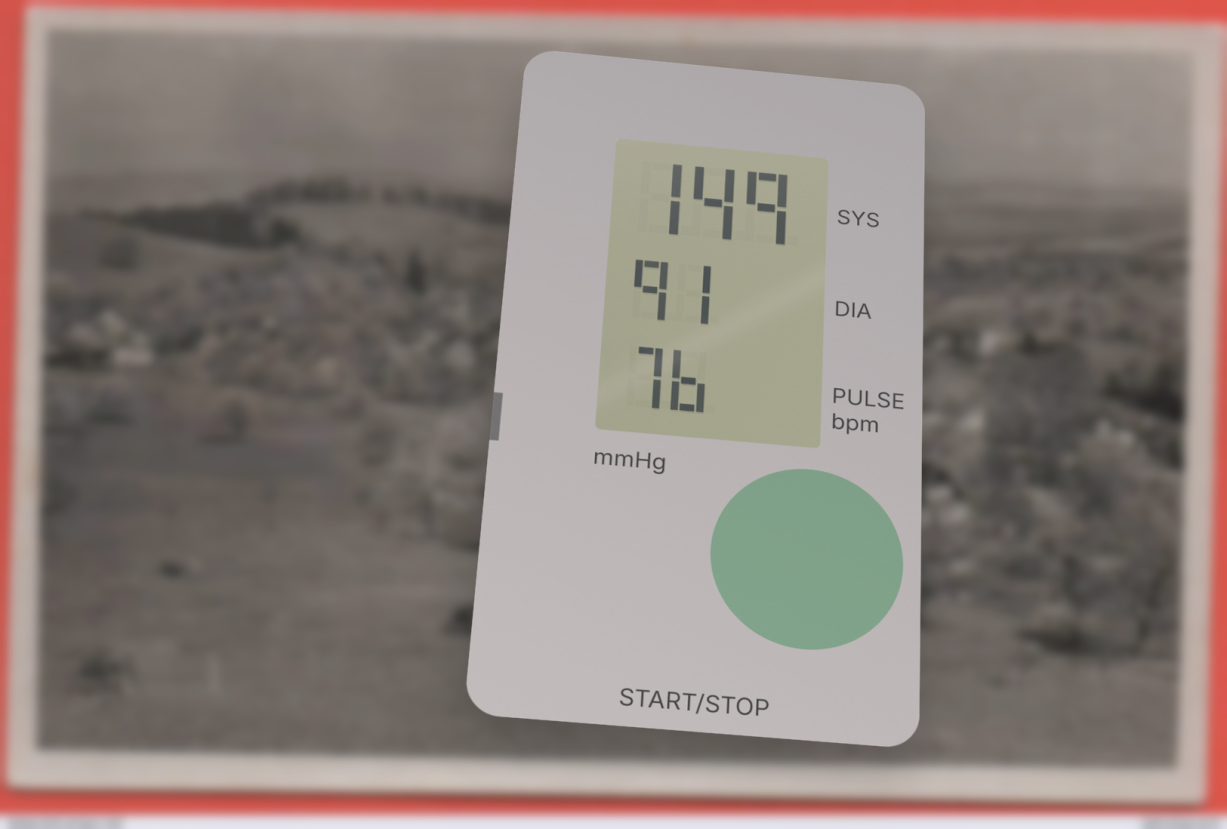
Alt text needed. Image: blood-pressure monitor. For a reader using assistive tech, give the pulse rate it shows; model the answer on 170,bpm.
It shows 76,bpm
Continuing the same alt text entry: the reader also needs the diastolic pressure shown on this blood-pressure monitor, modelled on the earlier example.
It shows 91,mmHg
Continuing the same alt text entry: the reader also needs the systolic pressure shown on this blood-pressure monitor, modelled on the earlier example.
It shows 149,mmHg
